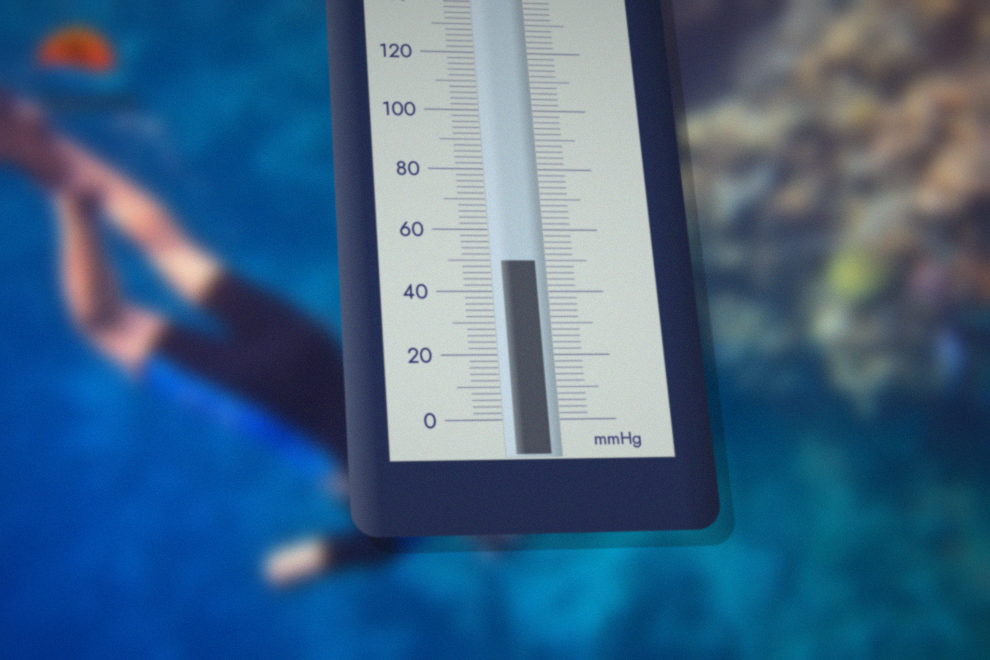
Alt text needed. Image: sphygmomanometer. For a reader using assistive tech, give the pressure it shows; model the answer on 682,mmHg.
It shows 50,mmHg
